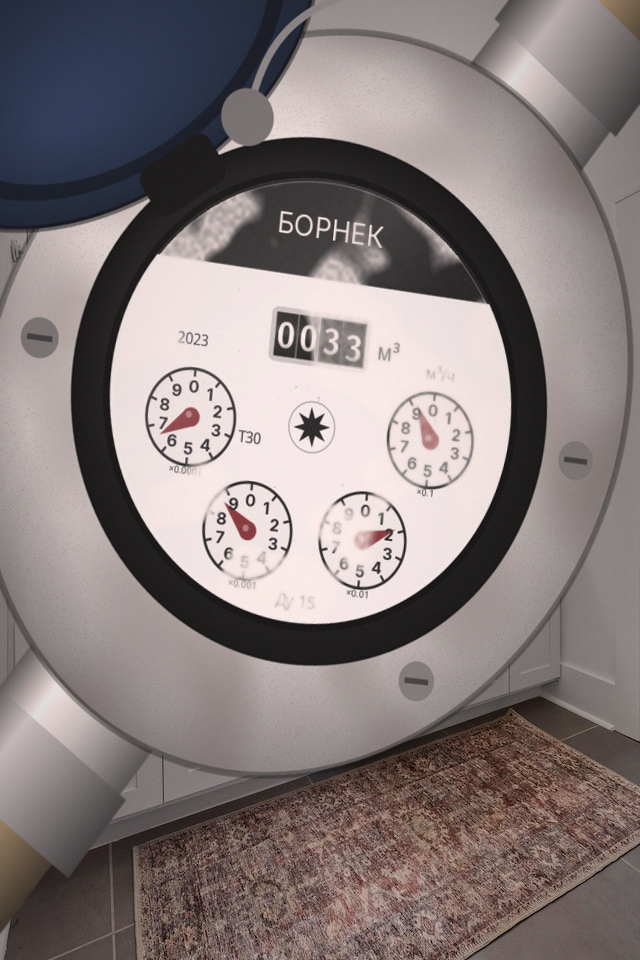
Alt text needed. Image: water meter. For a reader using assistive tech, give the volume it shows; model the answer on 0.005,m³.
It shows 32.9186,m³
